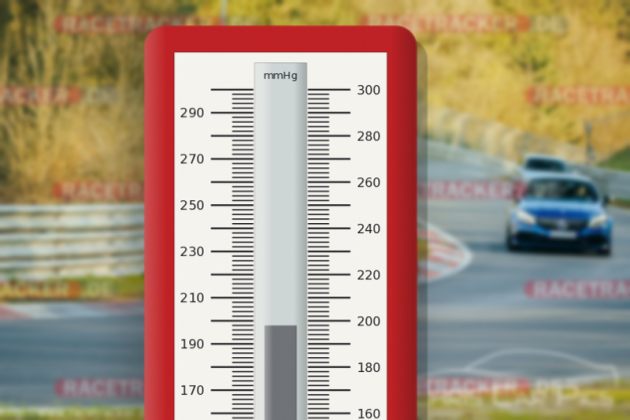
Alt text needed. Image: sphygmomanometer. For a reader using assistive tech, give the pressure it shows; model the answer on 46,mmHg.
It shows 198,mmHg
